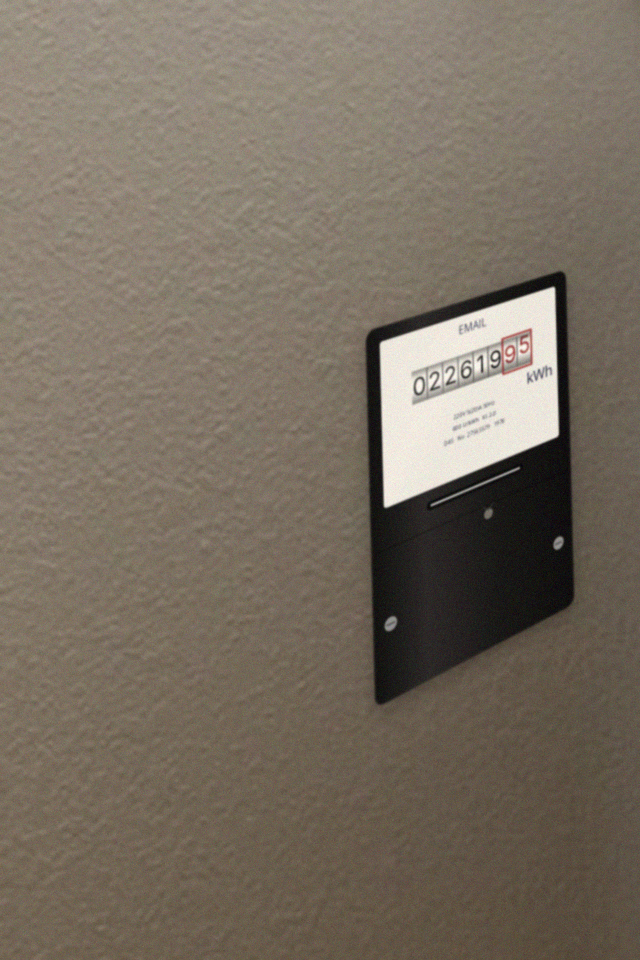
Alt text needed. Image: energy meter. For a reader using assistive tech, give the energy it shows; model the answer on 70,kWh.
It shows 22619.95,kWh
